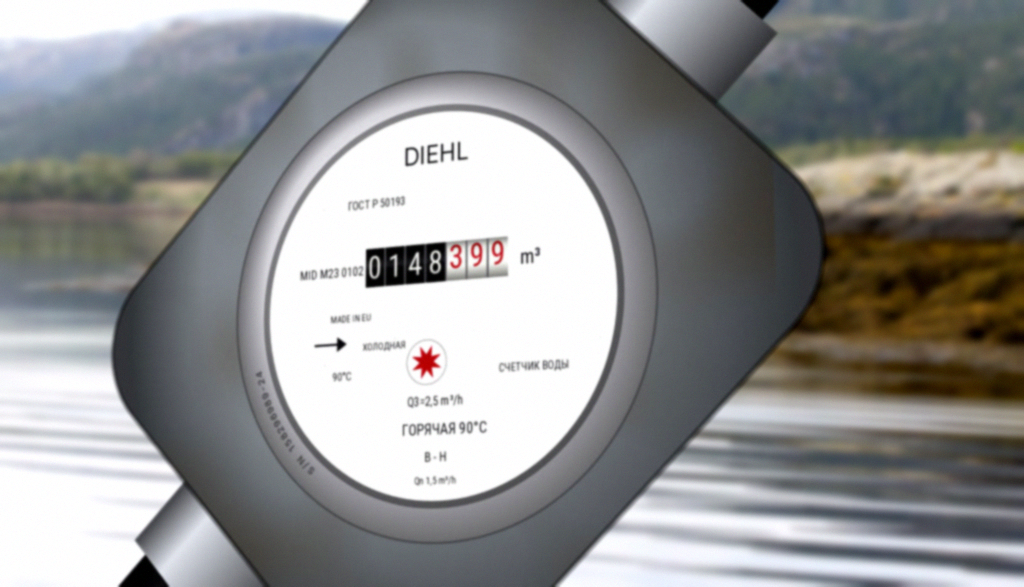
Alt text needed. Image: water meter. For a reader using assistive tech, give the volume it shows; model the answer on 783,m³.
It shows 148.399,m³
